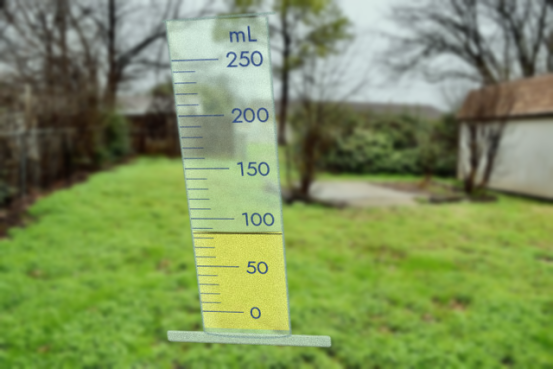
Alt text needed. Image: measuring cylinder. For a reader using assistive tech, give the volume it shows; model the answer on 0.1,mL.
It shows 85,mL
